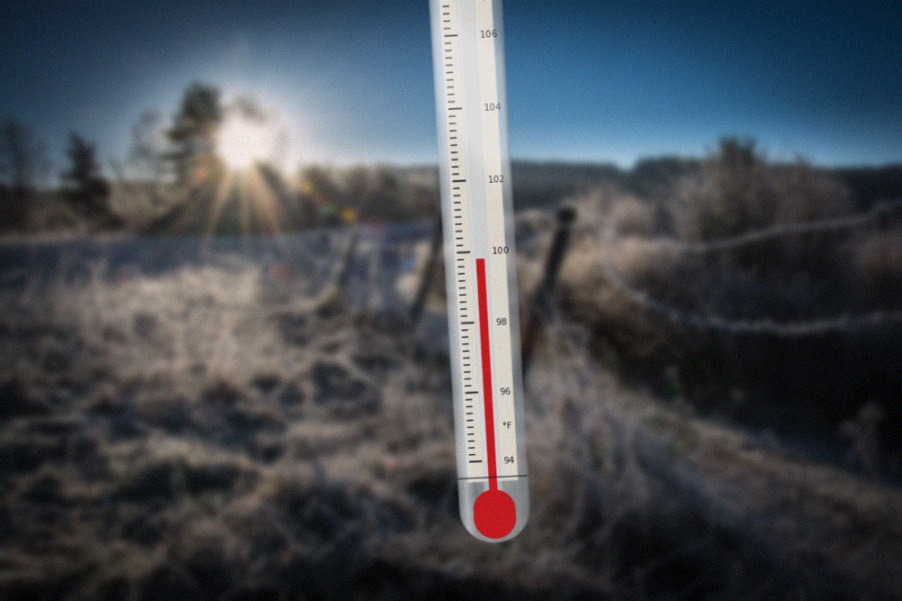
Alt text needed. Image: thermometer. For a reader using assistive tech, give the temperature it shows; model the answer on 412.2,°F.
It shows 99.8,°F
